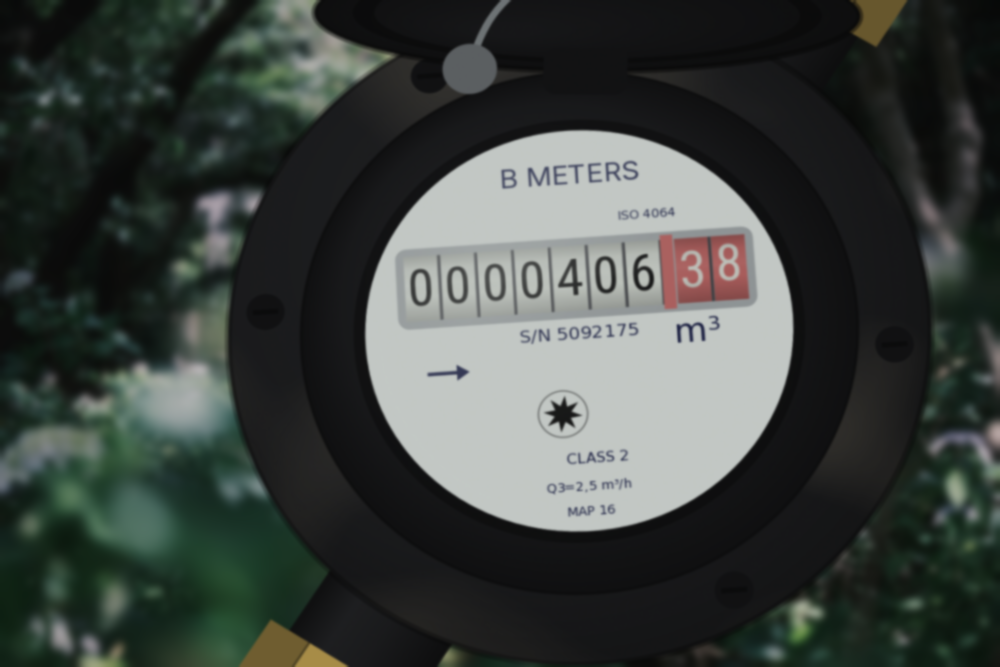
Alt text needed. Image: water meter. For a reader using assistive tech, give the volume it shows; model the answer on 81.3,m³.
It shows 406.38,m³
